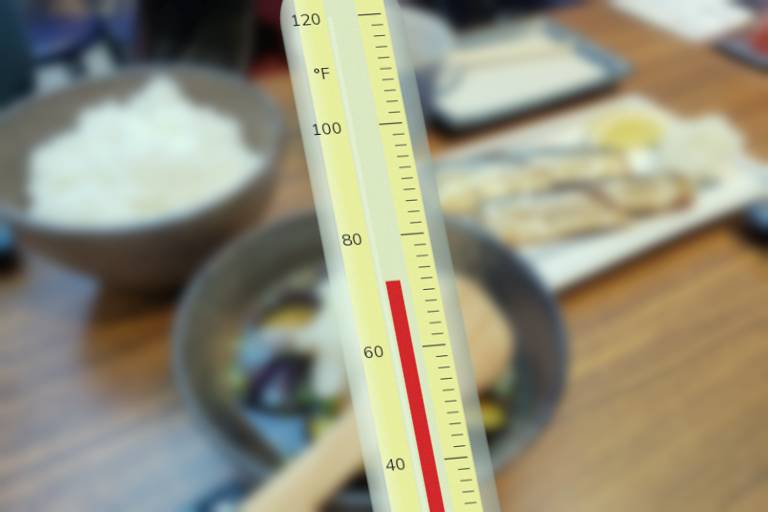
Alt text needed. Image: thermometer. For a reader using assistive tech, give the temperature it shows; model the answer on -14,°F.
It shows 72,°F
